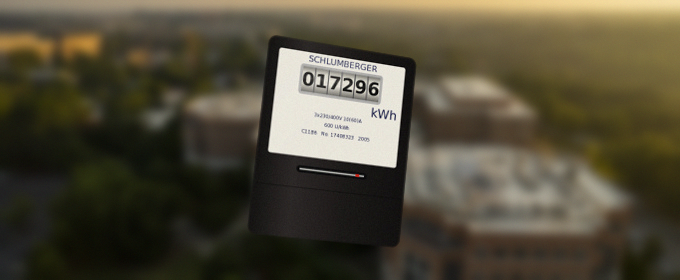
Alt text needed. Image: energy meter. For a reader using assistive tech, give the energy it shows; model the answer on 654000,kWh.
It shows 17296,kWh
